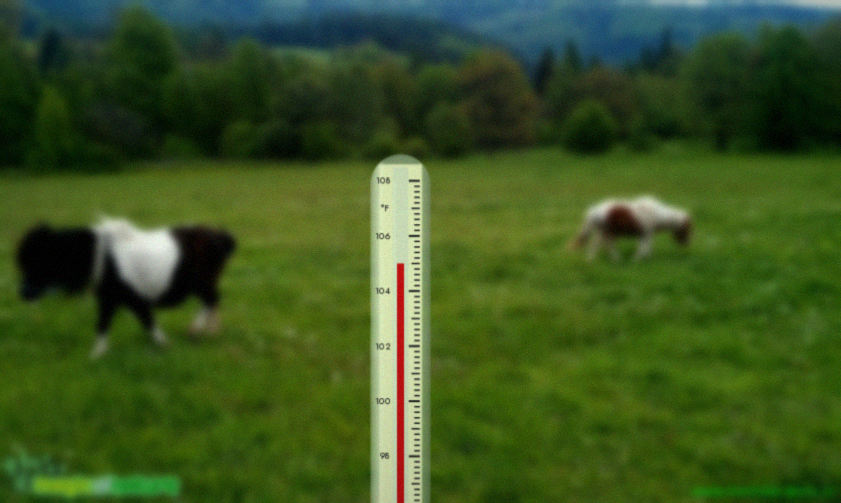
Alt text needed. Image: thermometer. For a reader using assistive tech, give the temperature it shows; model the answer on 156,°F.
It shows 105,°F
